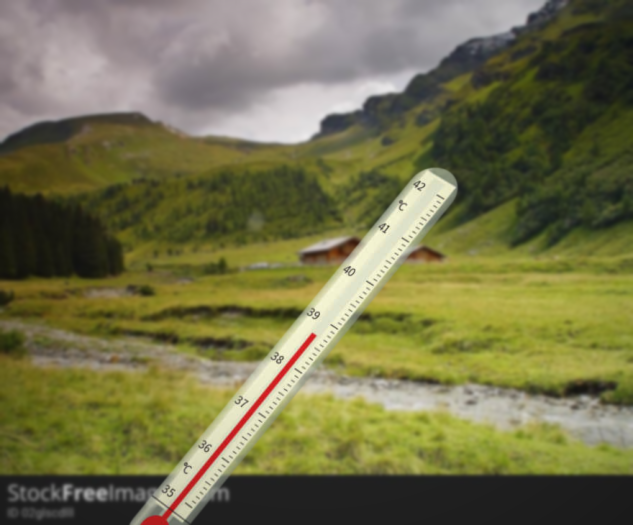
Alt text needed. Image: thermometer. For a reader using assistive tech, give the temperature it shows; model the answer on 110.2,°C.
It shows 38.7,°C
